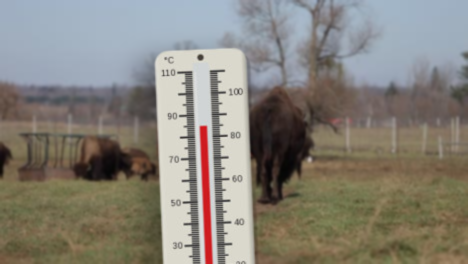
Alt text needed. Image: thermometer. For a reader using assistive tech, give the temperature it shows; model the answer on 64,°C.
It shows 85,°C
